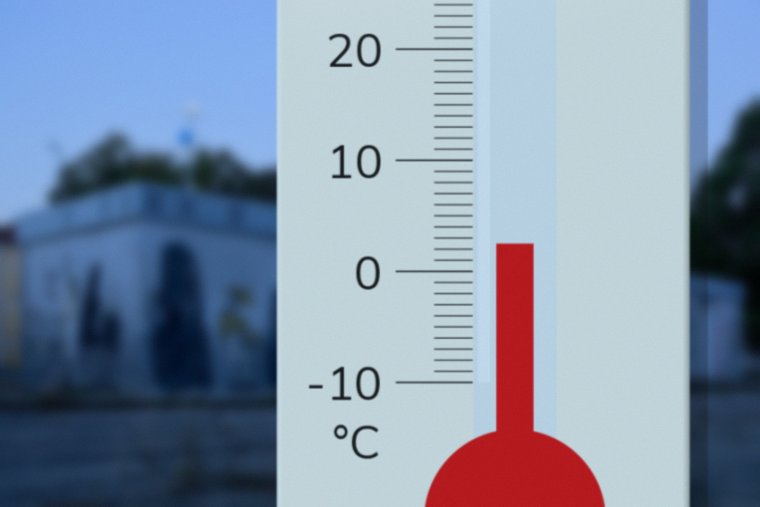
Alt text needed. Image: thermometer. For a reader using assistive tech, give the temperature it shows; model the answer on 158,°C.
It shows 2.5,°C
